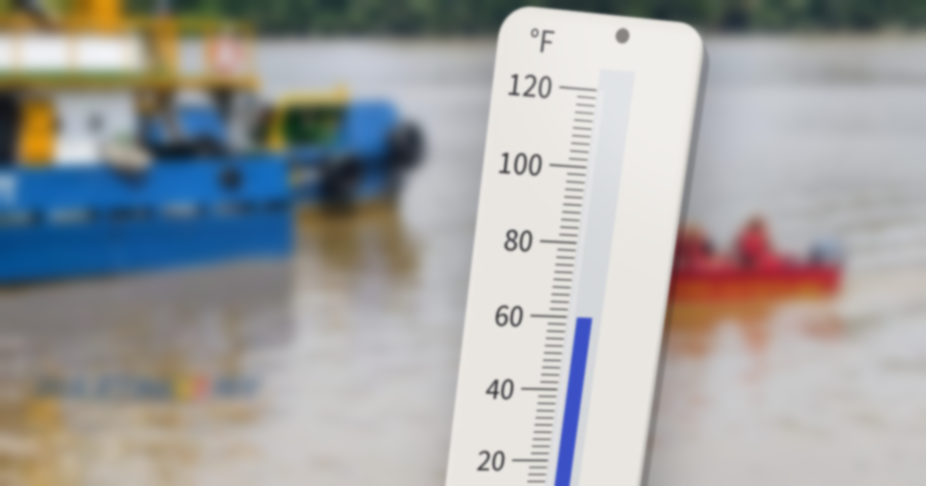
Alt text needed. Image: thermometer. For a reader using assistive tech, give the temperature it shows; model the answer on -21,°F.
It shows 60,°F
